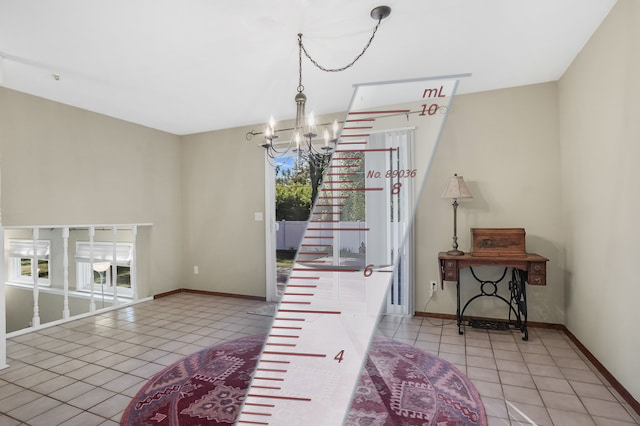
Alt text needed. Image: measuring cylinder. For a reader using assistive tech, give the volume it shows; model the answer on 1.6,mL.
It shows 6,mL
